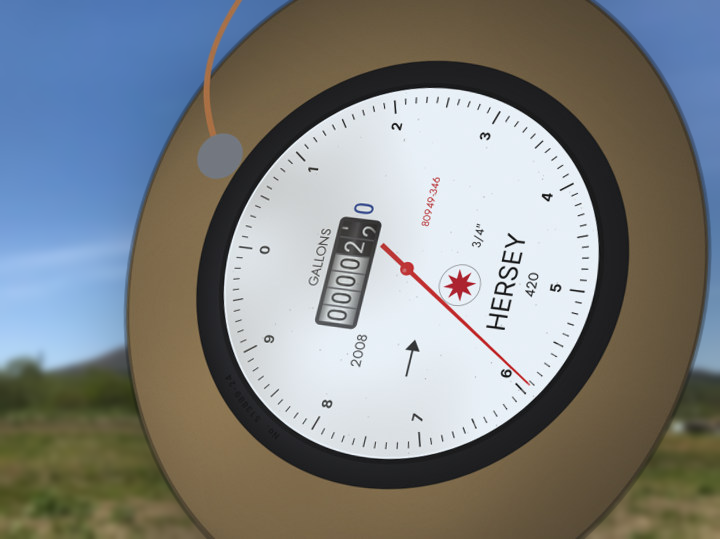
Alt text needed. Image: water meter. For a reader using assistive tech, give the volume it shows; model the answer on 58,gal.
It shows 215.9,gal
